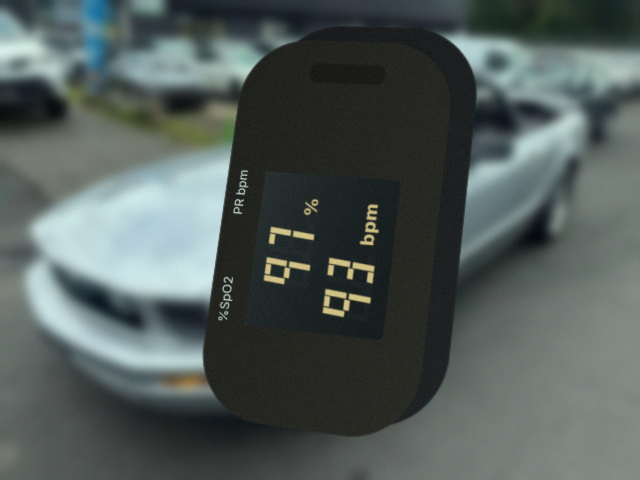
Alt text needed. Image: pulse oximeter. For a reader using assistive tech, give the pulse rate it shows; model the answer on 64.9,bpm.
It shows 93,bpm
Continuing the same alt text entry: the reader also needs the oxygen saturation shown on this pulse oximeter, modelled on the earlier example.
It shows 97,%
